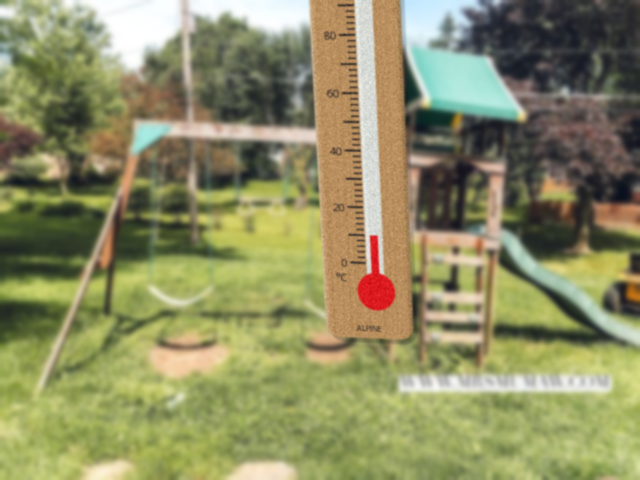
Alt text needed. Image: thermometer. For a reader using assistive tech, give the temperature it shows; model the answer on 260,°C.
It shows 10,°C
